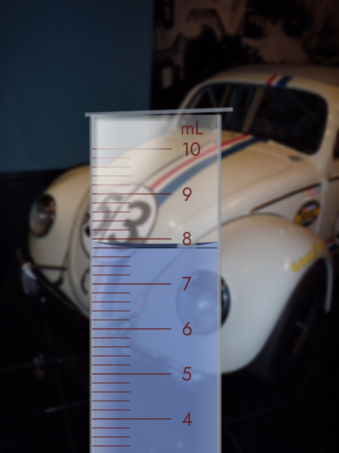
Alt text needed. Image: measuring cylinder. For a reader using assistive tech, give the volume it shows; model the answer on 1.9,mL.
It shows 7.8,mL
